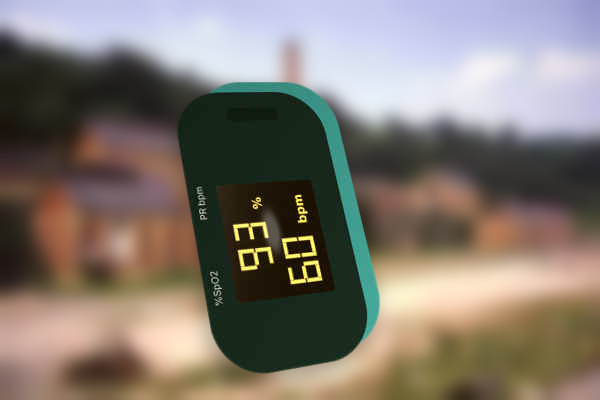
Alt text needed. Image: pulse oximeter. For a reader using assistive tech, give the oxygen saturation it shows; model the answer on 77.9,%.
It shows 93,%
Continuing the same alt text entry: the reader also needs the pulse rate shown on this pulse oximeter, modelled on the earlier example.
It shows 60,bpm
